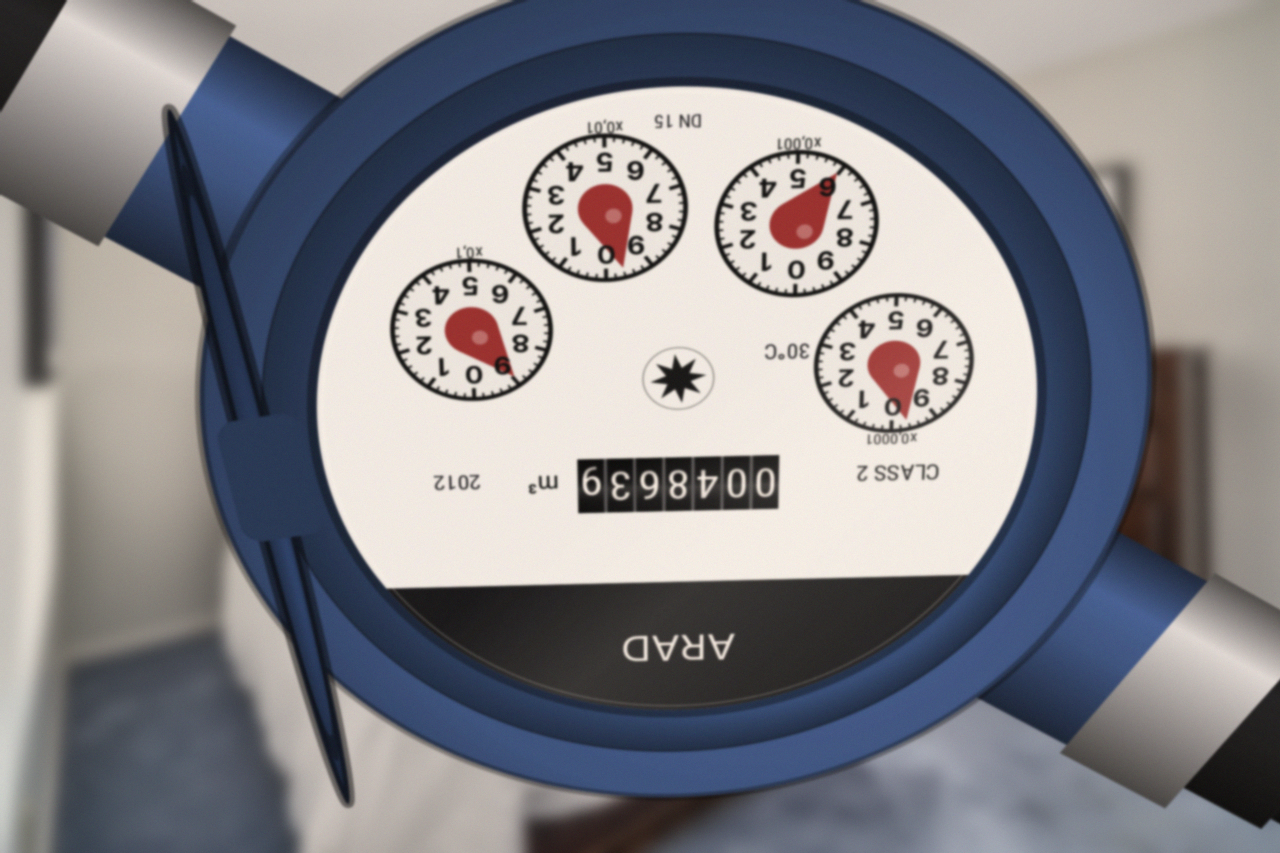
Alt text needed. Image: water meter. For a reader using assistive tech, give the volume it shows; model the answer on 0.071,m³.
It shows 48638.8959,m³
